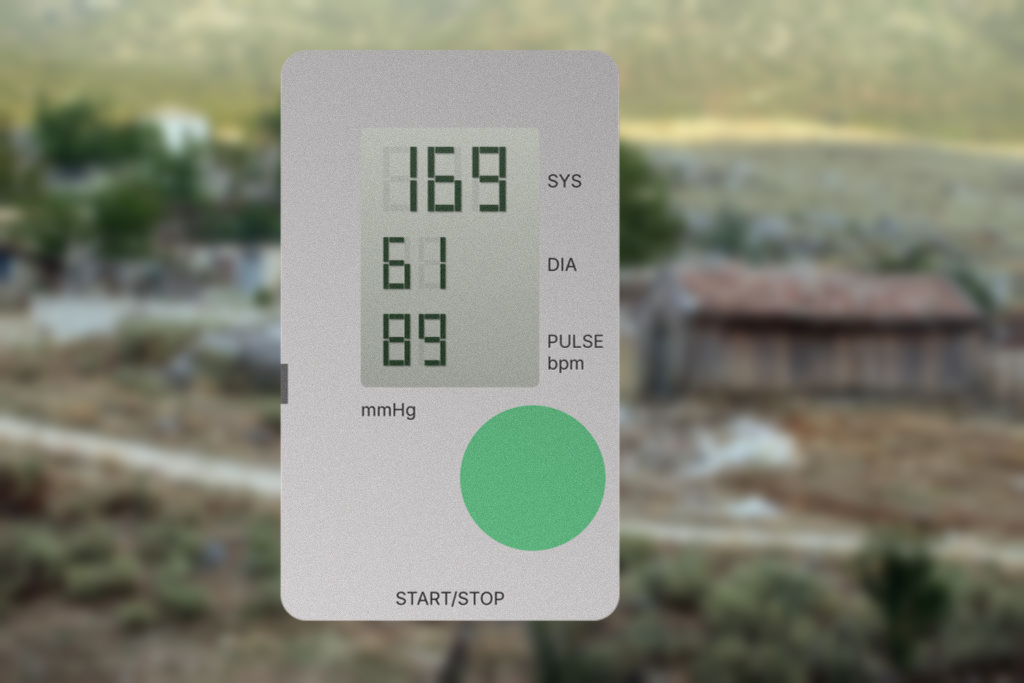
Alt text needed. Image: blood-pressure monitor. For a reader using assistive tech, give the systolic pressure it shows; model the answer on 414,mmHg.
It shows 169,mmHg
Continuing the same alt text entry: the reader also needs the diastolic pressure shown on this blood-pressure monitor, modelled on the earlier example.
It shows 61,mmHg
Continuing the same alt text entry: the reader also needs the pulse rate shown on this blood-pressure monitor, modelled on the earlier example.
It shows 89,bpm
